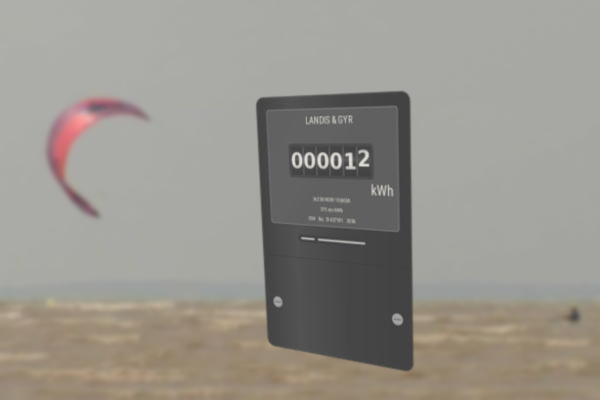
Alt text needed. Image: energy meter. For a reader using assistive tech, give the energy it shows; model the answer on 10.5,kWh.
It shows 12,kWh
